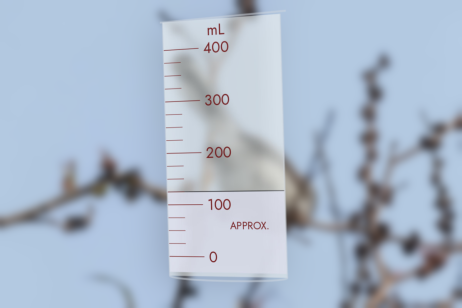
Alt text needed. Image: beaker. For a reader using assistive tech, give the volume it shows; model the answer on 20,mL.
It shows 125,mL
